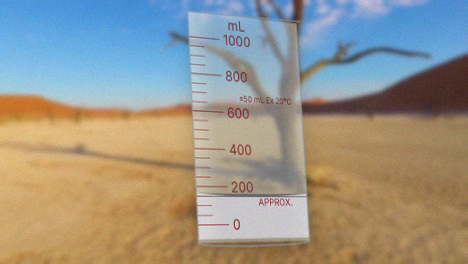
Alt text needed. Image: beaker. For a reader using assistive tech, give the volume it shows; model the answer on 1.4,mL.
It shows 150,mL
